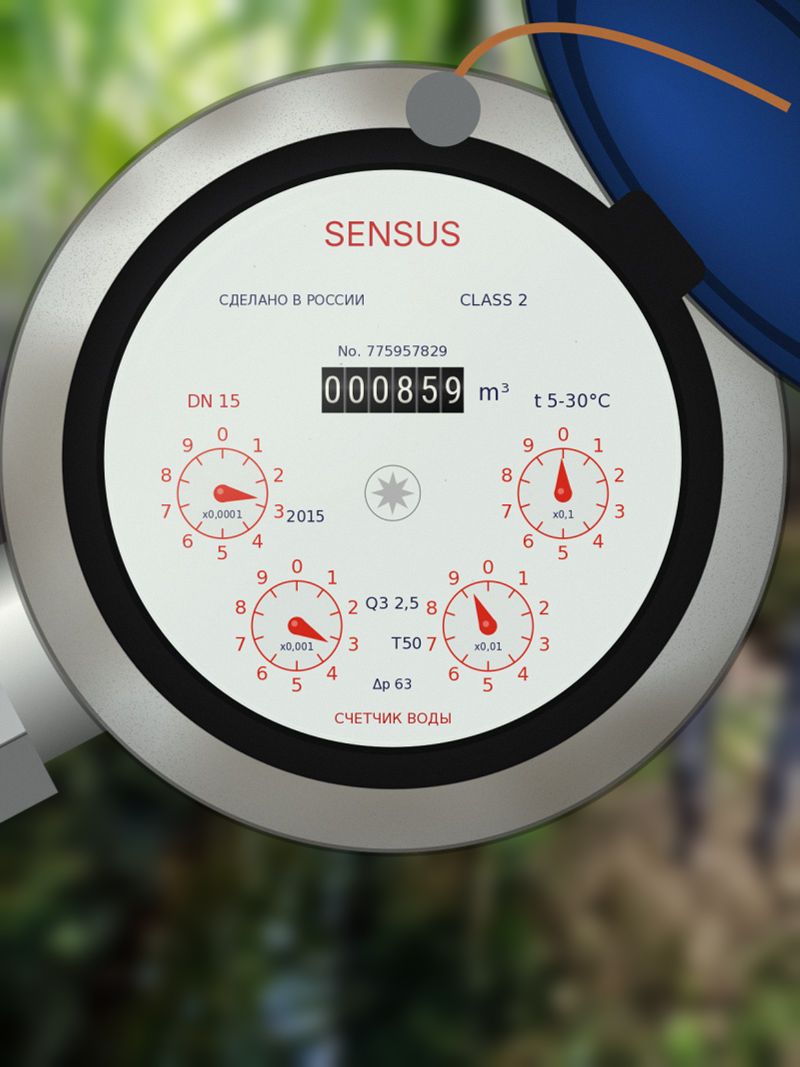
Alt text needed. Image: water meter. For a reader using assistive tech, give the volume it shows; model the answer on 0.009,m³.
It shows 858.9932,m³
